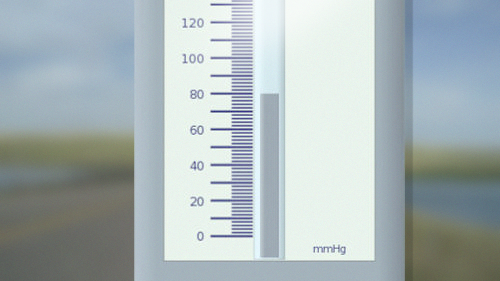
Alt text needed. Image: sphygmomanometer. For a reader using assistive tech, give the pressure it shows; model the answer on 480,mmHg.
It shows 80,mmHg
